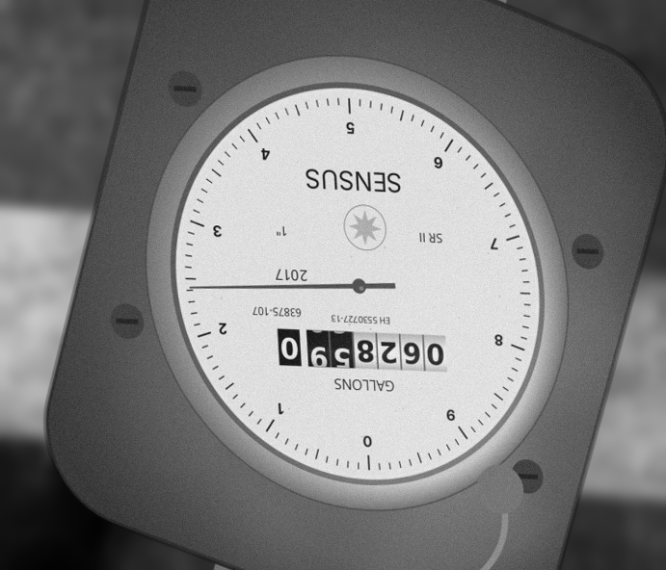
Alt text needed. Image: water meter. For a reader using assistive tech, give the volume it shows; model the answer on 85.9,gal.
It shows 628592.4,gal
